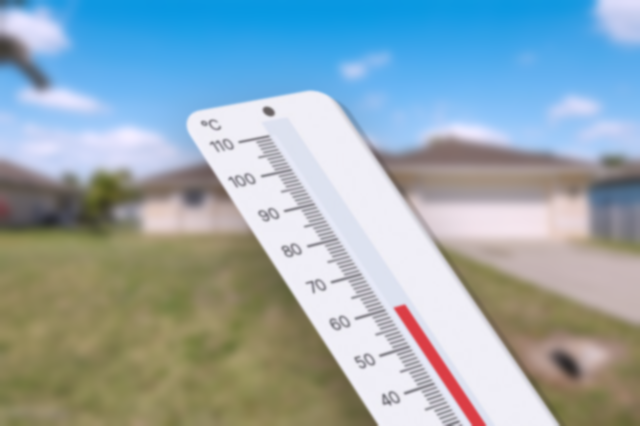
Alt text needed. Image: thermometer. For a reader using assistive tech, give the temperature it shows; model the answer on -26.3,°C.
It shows 60,°C
